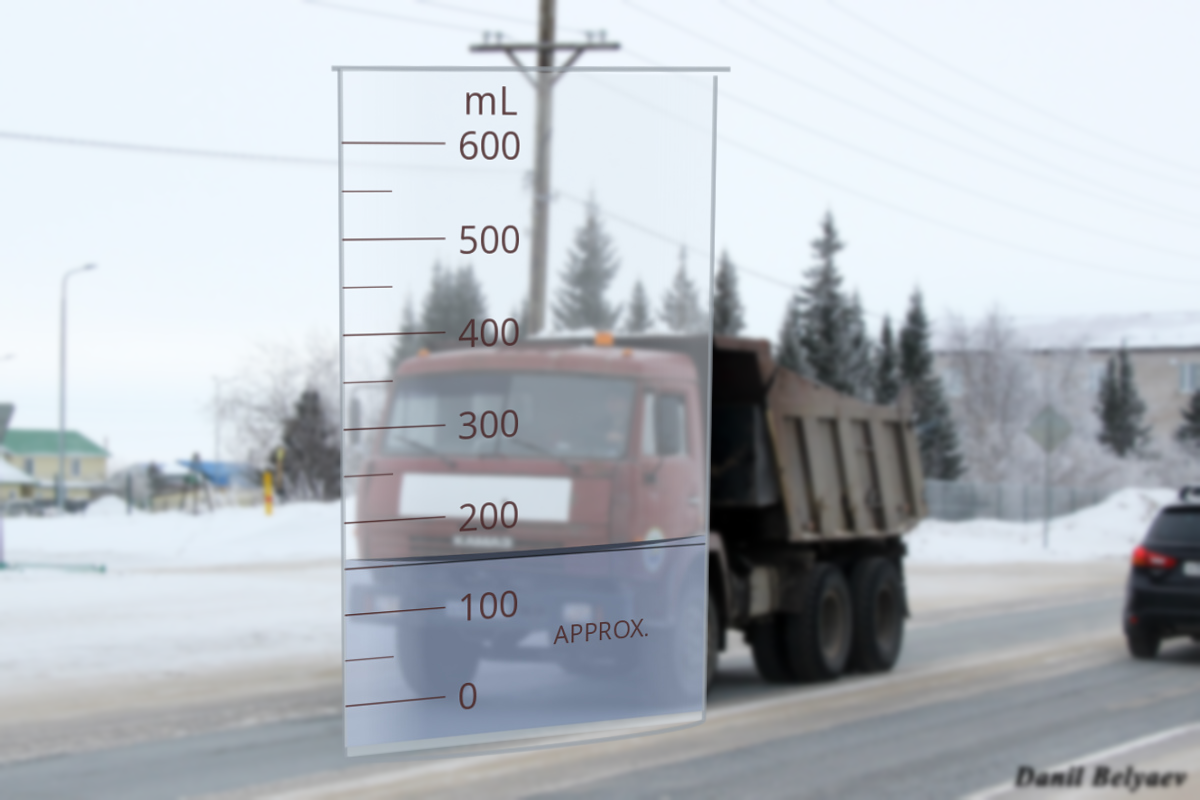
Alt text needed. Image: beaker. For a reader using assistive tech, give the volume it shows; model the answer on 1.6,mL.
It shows 150,mL
